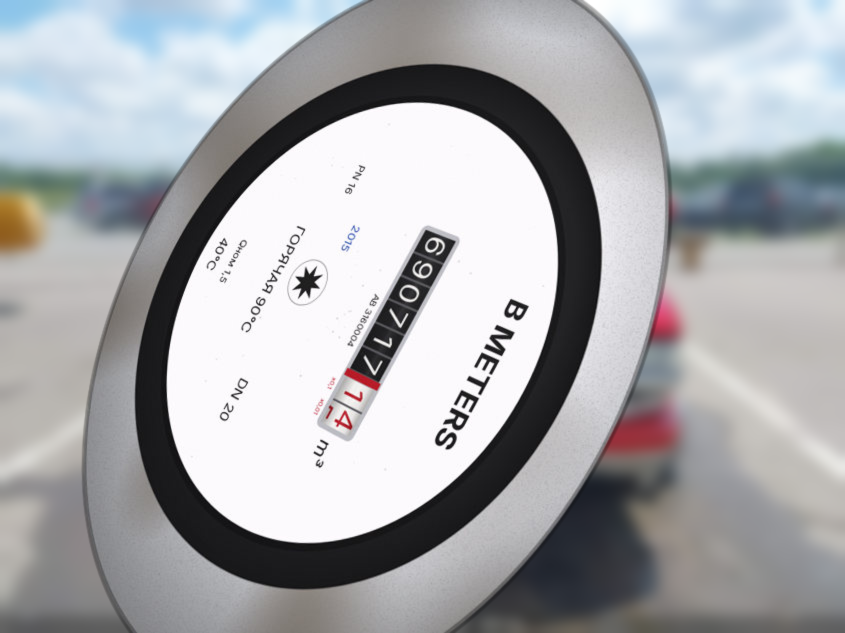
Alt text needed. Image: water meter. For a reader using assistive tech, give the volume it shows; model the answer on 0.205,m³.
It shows 690717.14,m³
